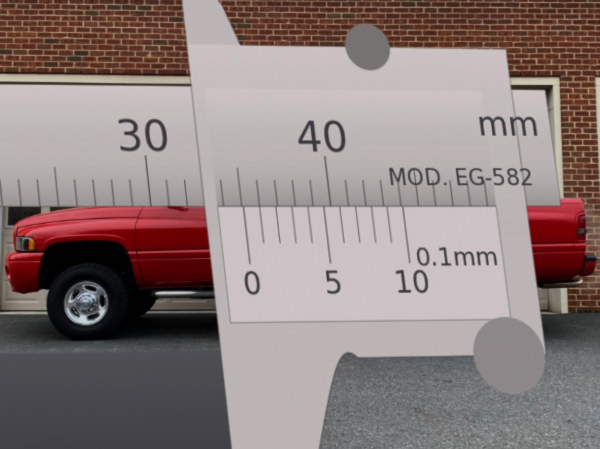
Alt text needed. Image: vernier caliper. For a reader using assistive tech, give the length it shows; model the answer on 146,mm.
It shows 35.1,mm
